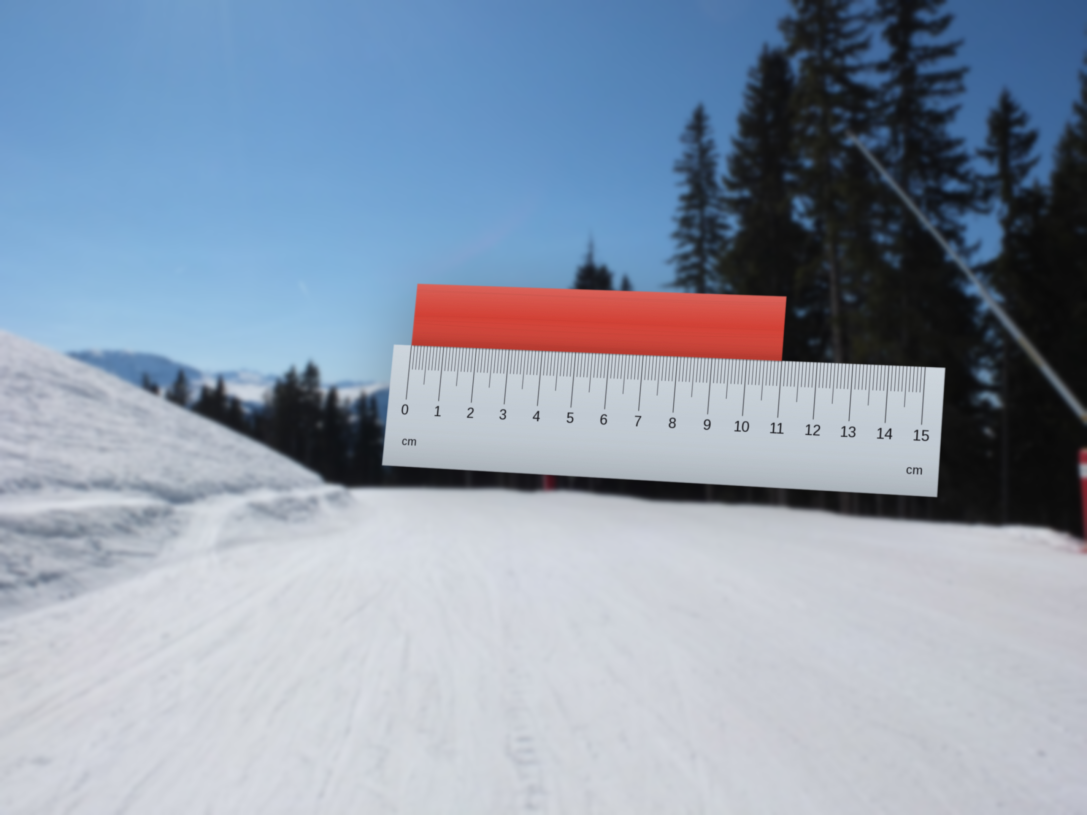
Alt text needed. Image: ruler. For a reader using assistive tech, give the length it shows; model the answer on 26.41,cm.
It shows 11,cm
